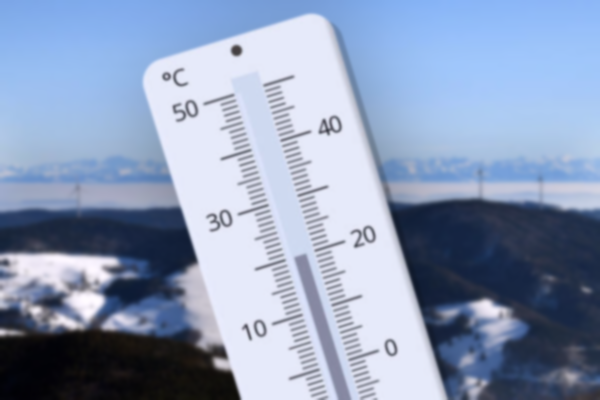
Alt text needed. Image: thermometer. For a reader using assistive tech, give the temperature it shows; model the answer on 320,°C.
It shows 20,°C
